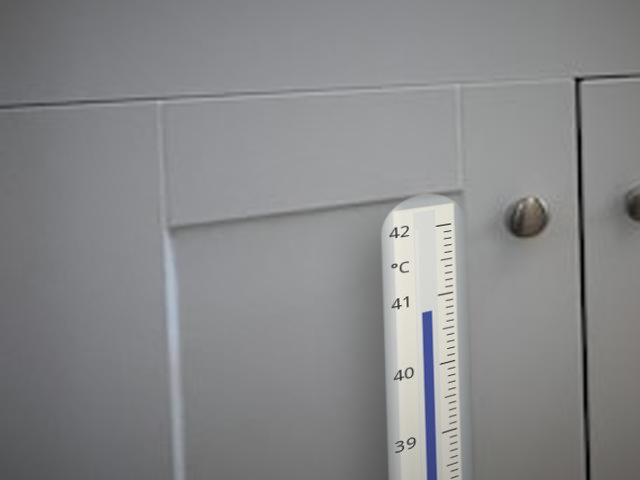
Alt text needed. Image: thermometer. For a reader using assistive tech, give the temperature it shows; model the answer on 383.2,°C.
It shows 40.8,°C
